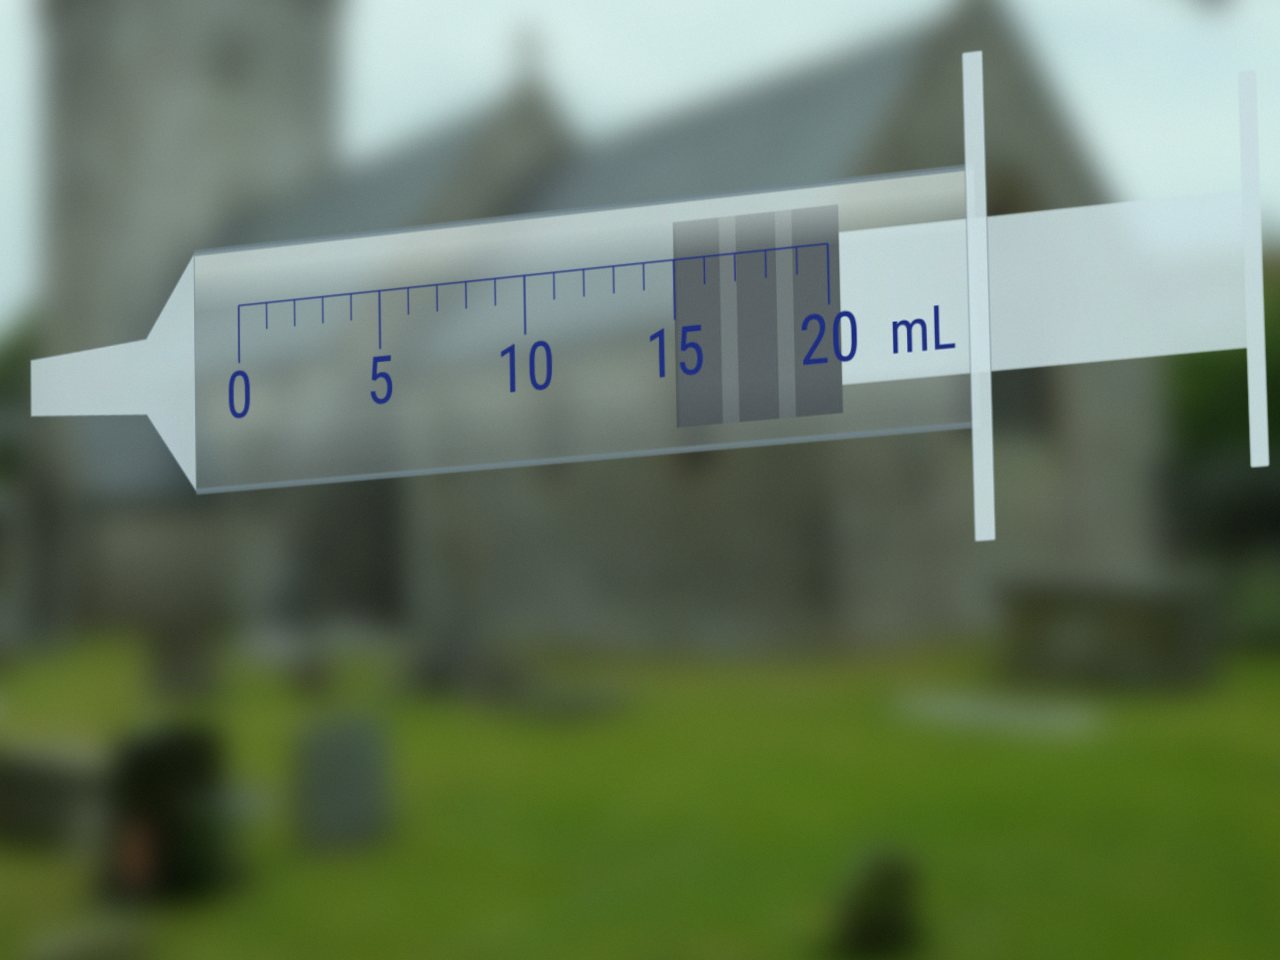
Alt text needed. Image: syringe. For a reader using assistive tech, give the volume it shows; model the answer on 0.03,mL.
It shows 15,mL
